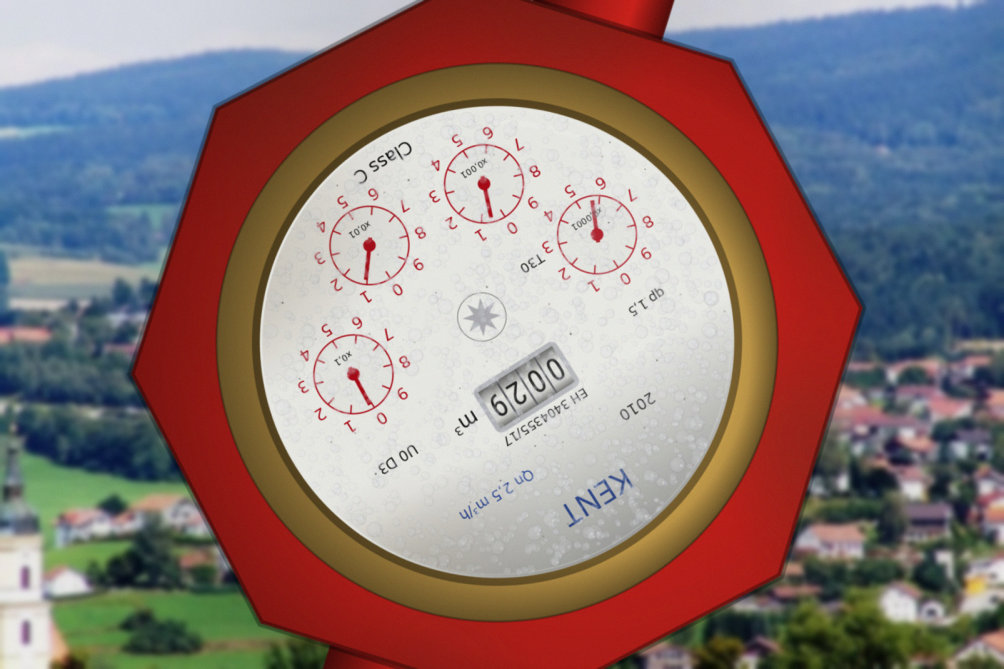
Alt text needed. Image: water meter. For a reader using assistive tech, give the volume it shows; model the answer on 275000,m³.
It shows 29.0105,m³
